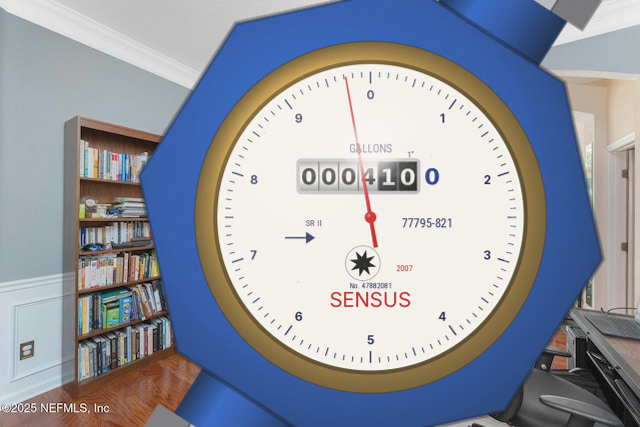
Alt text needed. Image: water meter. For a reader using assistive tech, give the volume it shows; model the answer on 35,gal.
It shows 4099.7,gal
